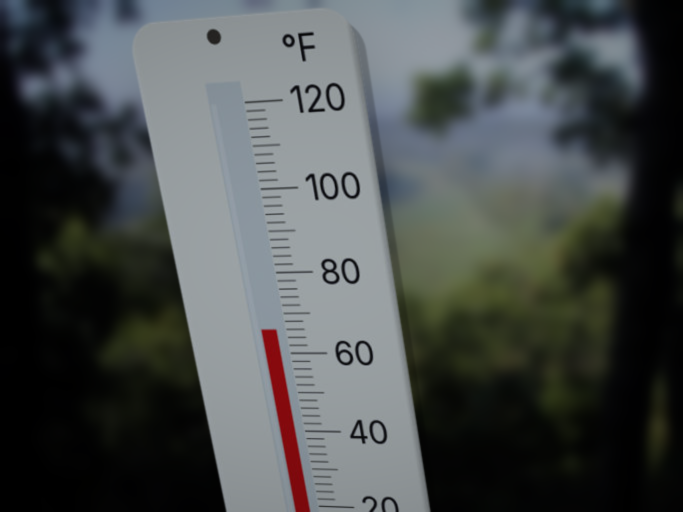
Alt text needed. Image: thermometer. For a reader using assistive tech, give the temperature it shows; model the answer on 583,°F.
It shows 66,°F
